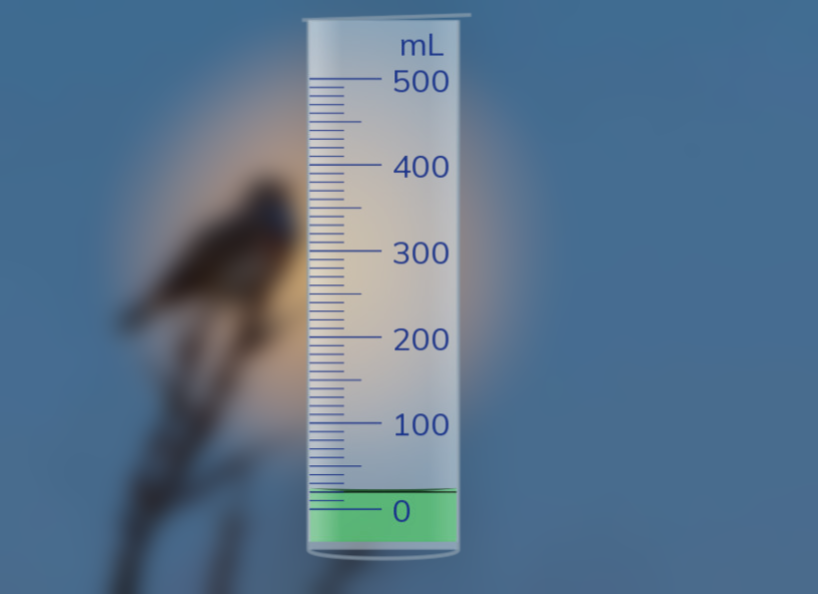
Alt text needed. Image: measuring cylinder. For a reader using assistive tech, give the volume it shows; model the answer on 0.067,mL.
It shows 20,mL
